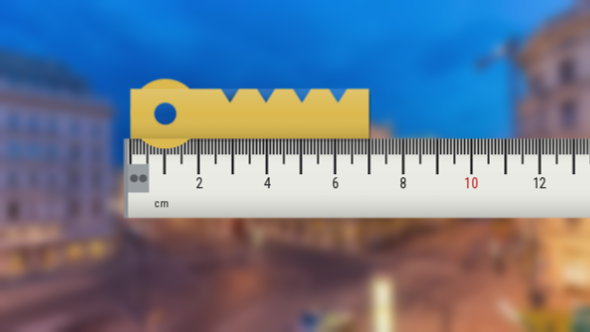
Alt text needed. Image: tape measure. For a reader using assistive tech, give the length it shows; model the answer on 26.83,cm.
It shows 7,cm
